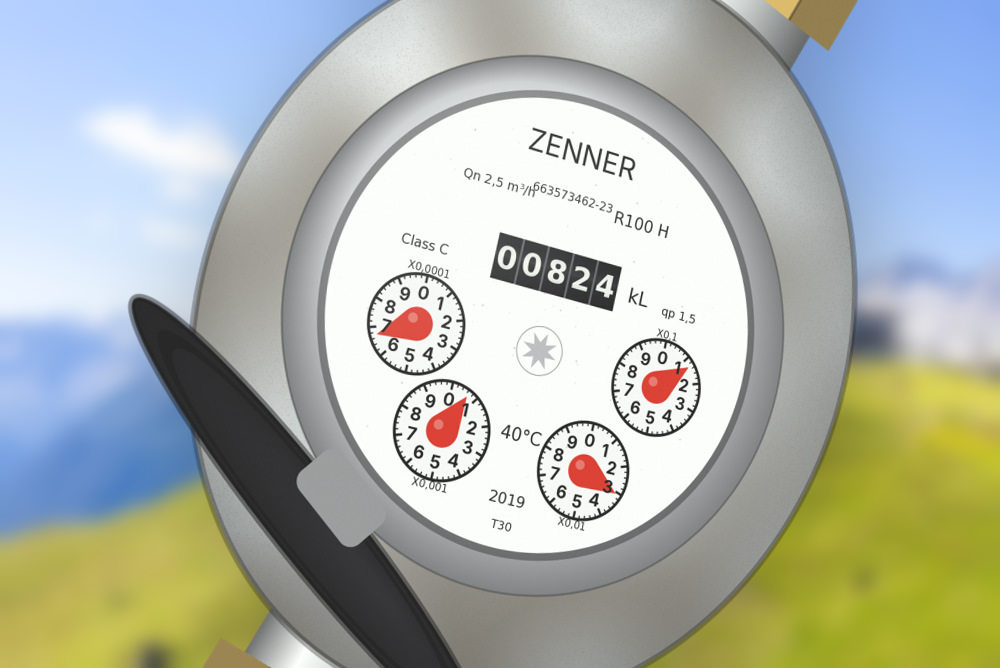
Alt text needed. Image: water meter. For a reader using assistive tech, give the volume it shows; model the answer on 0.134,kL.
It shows 824.1306,kL
